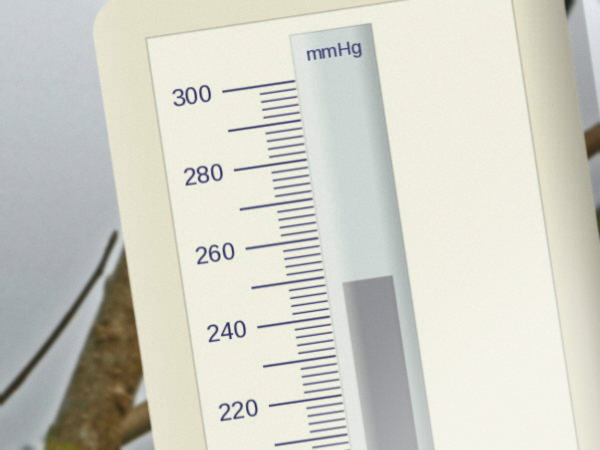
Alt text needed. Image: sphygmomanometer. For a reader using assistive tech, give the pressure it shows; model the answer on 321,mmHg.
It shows 248,mmHg
